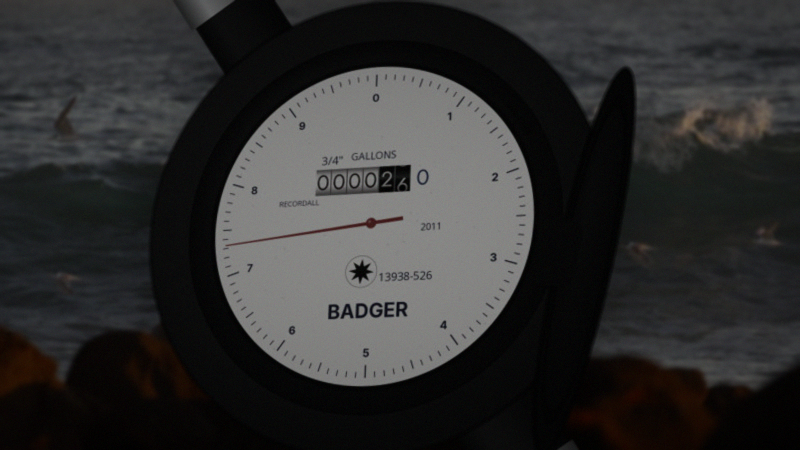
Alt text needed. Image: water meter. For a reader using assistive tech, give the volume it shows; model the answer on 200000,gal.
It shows 257.3,gal
